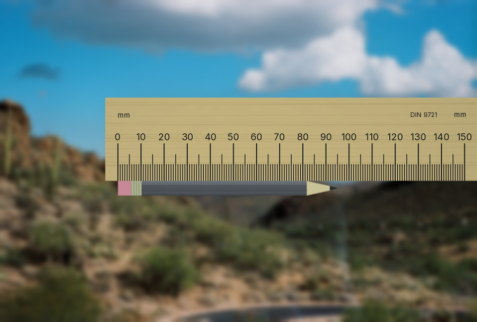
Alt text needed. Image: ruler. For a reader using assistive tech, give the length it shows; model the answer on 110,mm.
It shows 95,mm
